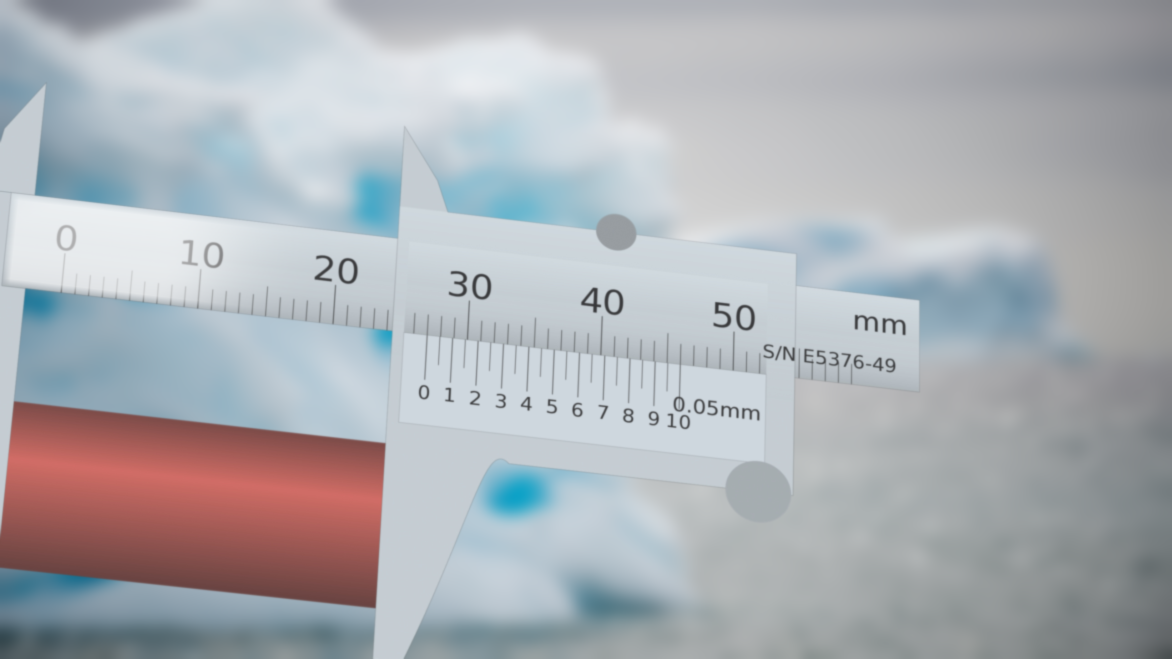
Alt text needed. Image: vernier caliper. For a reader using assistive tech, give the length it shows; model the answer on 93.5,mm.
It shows 27.0,mm
